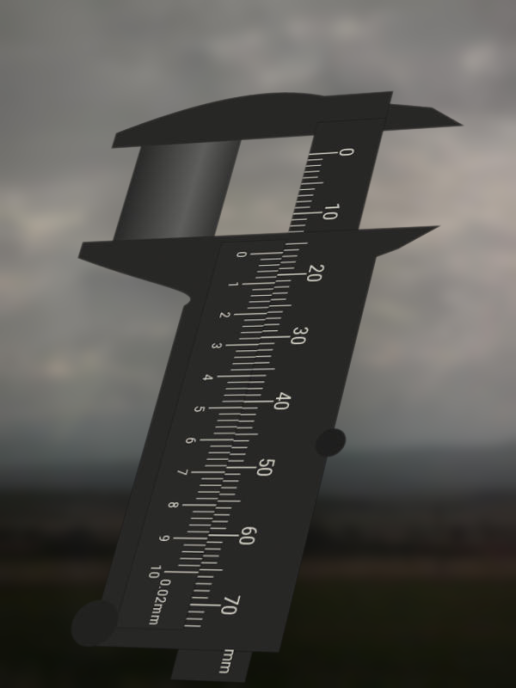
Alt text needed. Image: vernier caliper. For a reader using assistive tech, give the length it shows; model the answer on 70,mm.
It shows 16.4,mm
